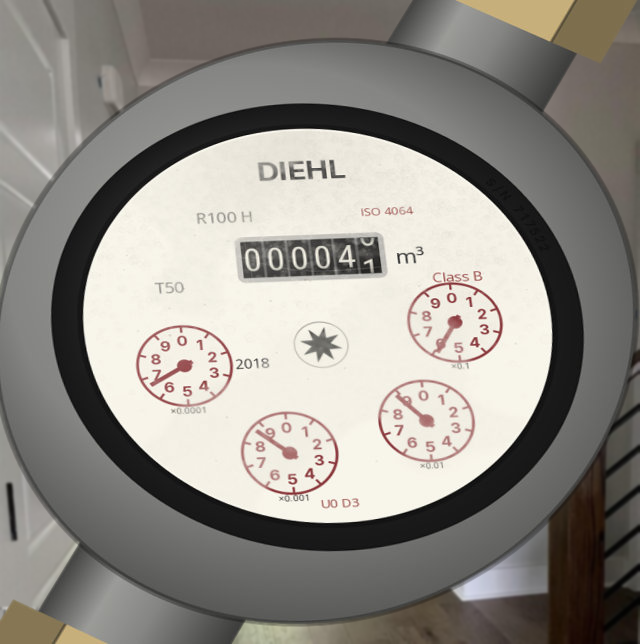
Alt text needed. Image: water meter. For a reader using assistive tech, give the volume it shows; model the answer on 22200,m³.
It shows 40.5886,m³
